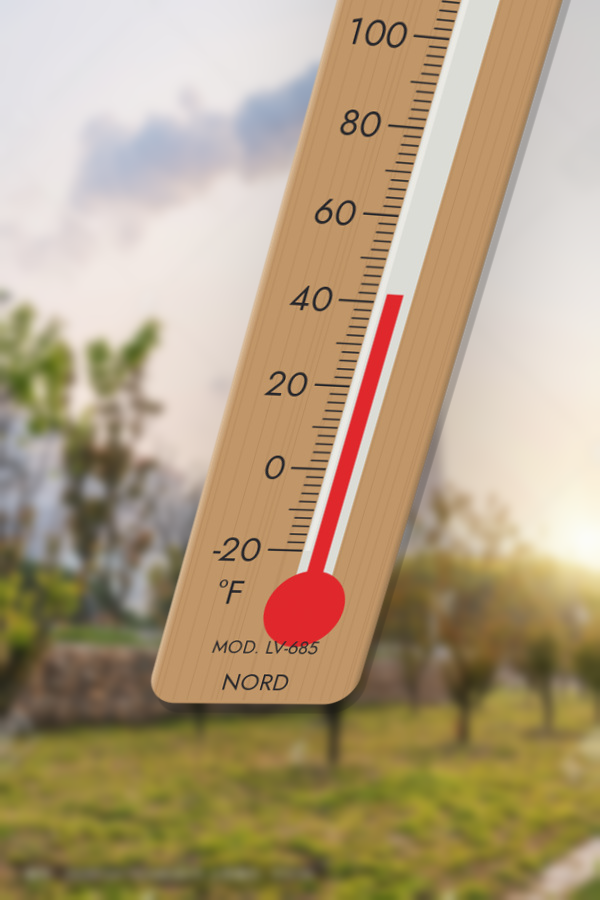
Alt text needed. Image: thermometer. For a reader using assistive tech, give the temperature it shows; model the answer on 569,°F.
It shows 42,°F
